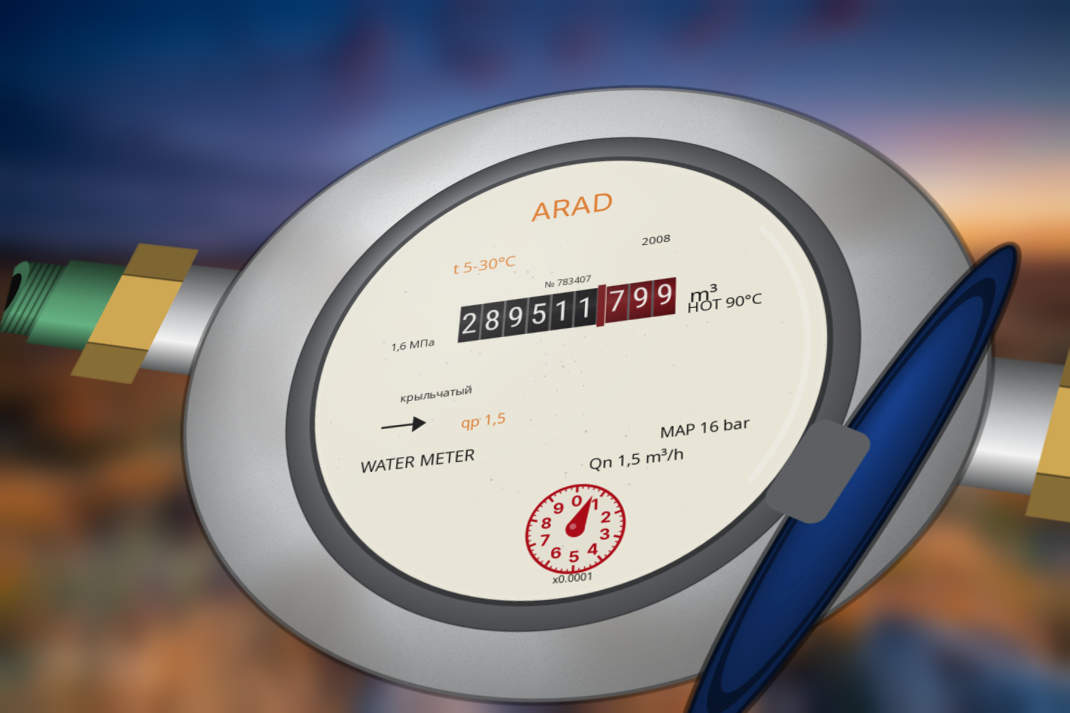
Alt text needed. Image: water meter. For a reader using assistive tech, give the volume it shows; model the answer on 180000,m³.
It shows 289511.7990,m³
